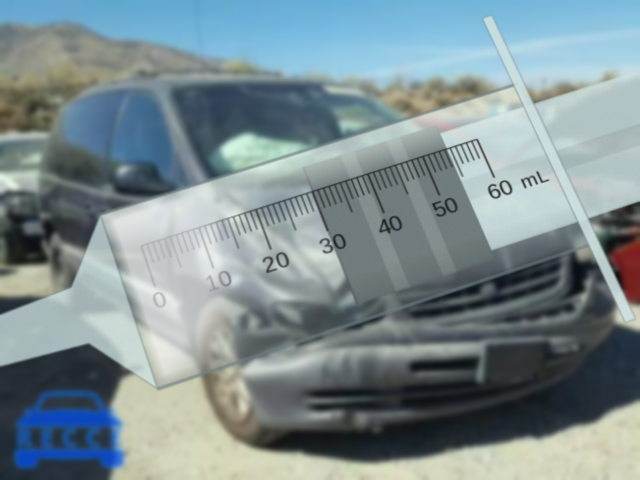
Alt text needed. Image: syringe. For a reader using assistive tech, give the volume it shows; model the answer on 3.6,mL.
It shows 30,mL
